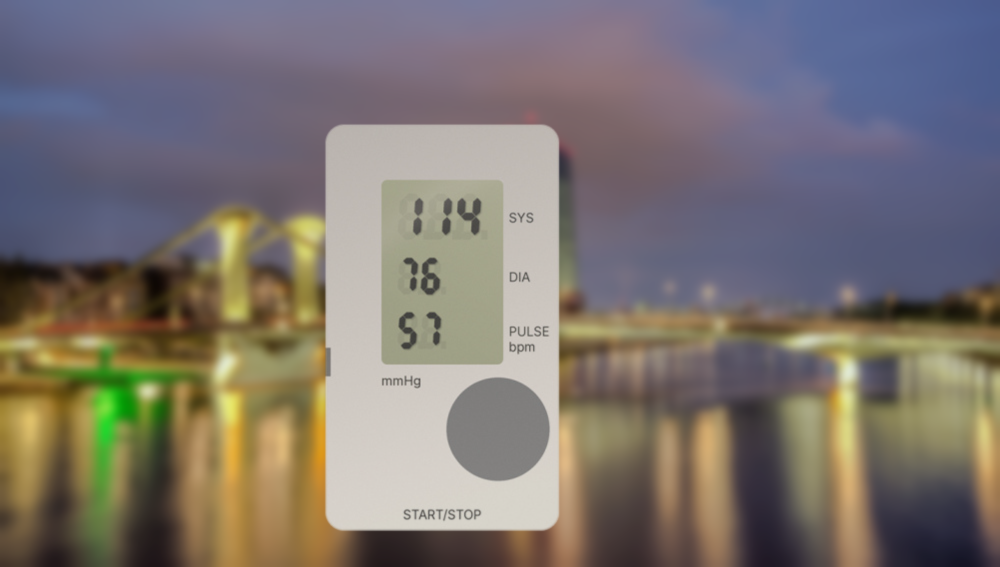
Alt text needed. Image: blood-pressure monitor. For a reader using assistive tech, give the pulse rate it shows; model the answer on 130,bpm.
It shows 57,bpm
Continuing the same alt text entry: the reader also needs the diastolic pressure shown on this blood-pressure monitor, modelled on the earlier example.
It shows 76,mmHg
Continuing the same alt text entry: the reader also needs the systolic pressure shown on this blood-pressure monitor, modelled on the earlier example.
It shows 114,mmHg
